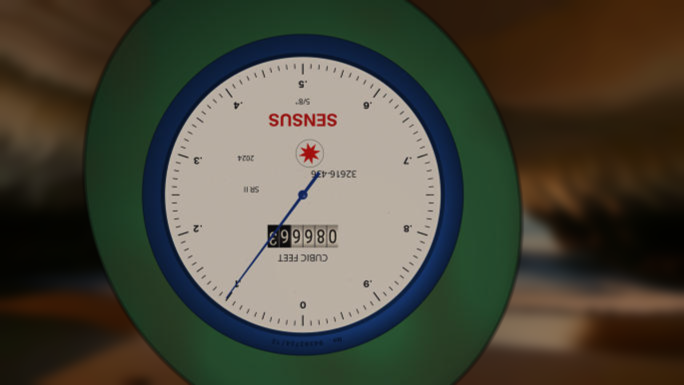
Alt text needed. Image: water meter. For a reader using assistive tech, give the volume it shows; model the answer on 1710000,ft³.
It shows 86663.10,ft³
